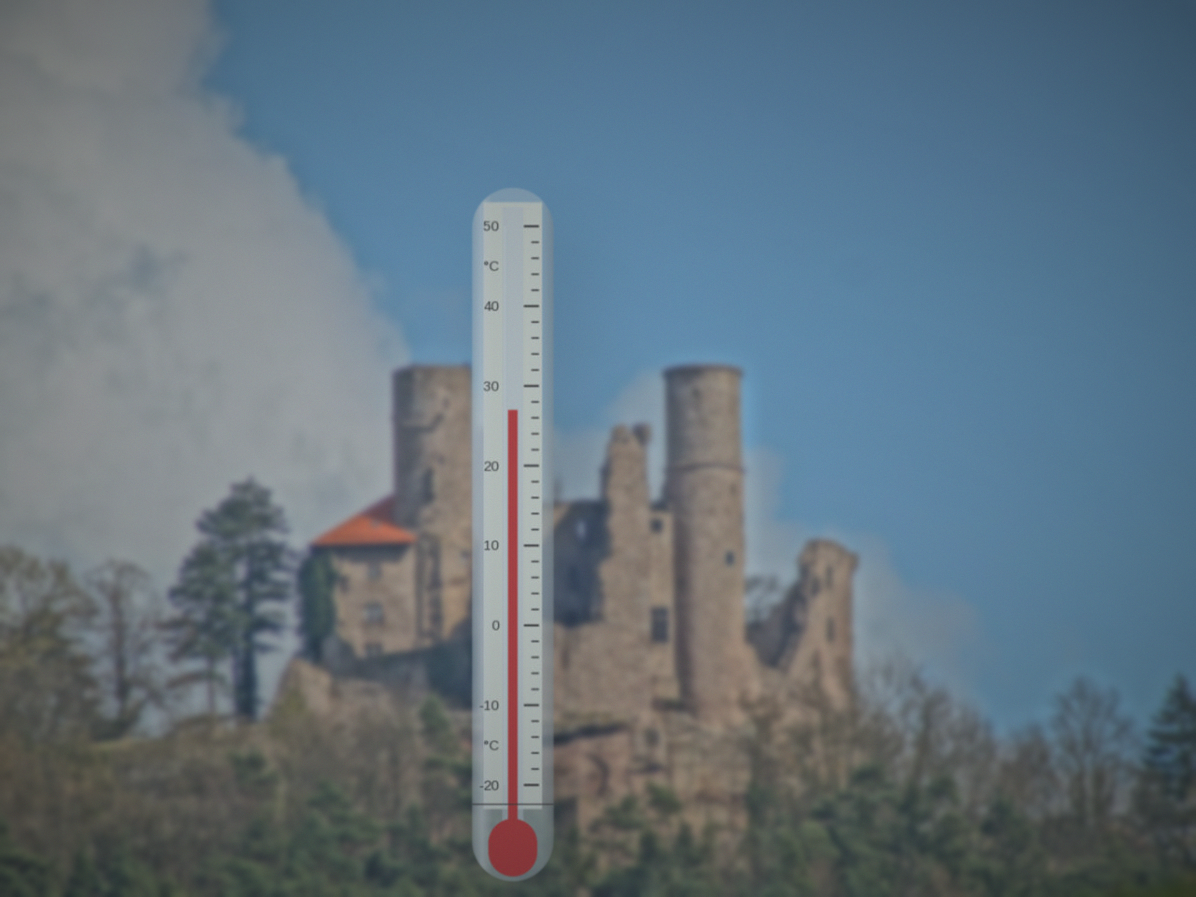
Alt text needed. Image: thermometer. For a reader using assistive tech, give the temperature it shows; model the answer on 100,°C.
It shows 27,°C
